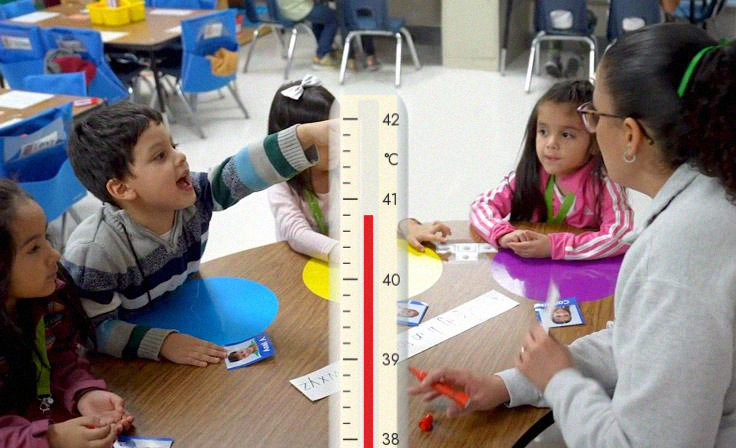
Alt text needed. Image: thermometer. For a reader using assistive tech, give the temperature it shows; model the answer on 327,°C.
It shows 40.8,°C
